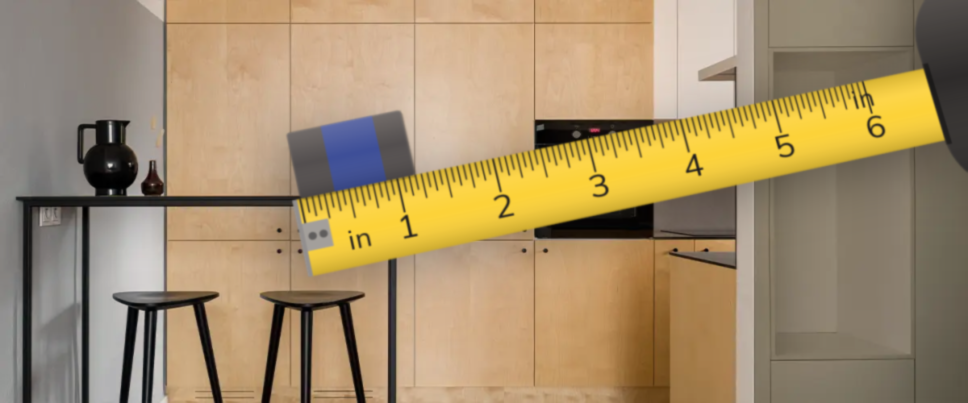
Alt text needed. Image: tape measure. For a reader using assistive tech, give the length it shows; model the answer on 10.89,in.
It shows 1.1875,in
